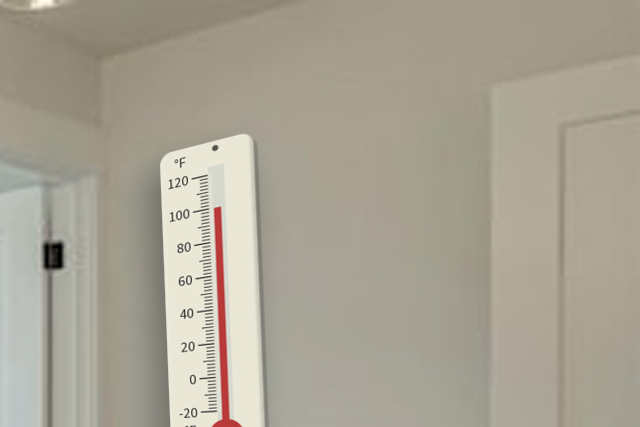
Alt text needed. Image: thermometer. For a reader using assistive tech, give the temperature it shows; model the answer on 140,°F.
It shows 100,°F
